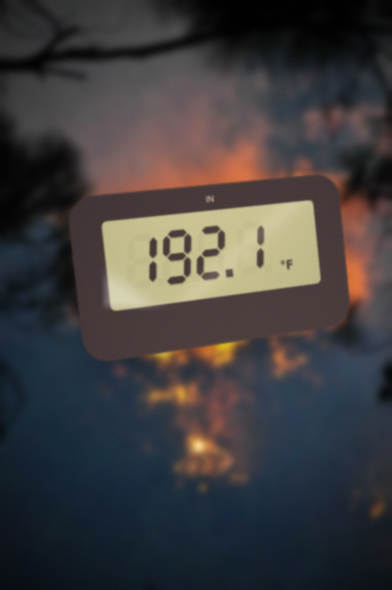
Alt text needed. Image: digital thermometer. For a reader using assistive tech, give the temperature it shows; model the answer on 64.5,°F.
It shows 192.1,°F
